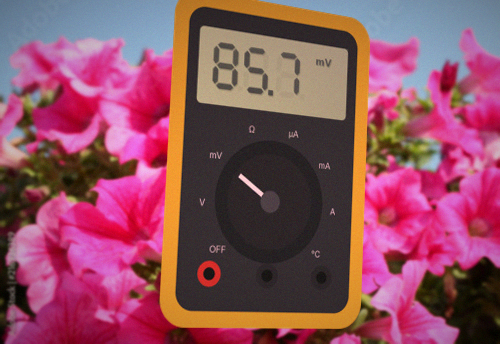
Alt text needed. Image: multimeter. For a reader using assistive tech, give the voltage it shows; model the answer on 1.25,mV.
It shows 85.7,mV
